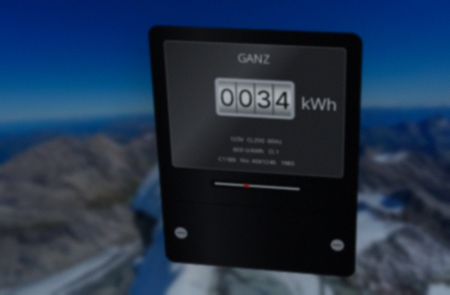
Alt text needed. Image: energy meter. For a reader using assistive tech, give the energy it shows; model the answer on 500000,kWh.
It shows 34,kWh
